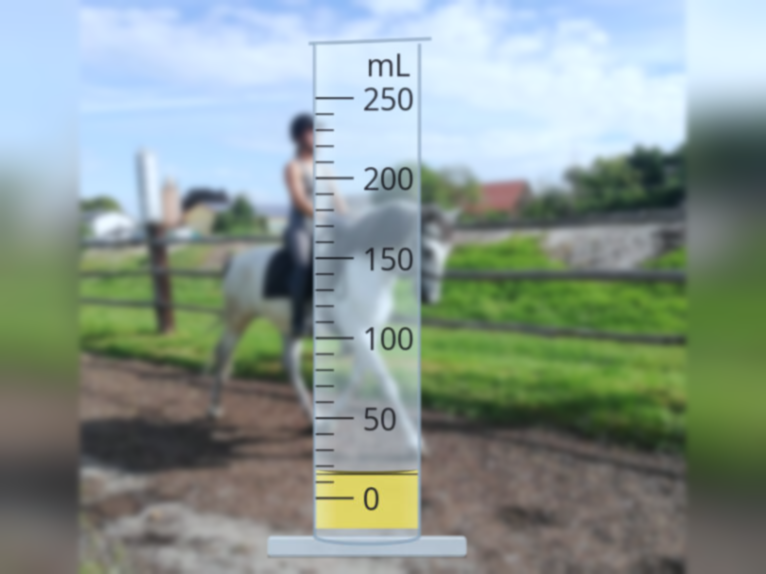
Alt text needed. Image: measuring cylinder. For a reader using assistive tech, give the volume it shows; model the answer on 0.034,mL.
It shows 15,mL
